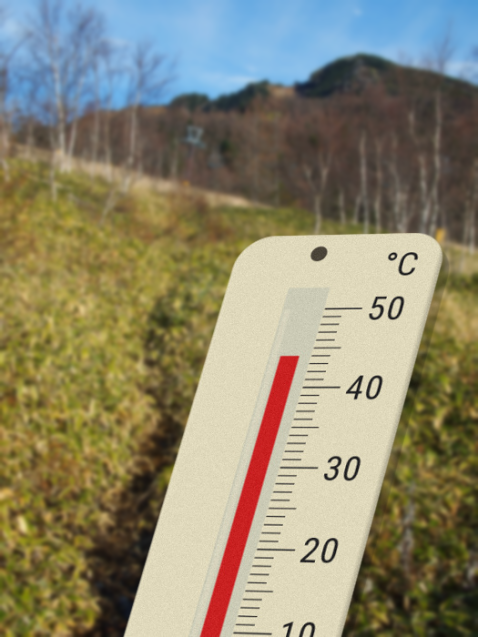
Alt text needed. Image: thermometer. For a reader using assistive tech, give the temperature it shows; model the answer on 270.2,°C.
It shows 44,°C
